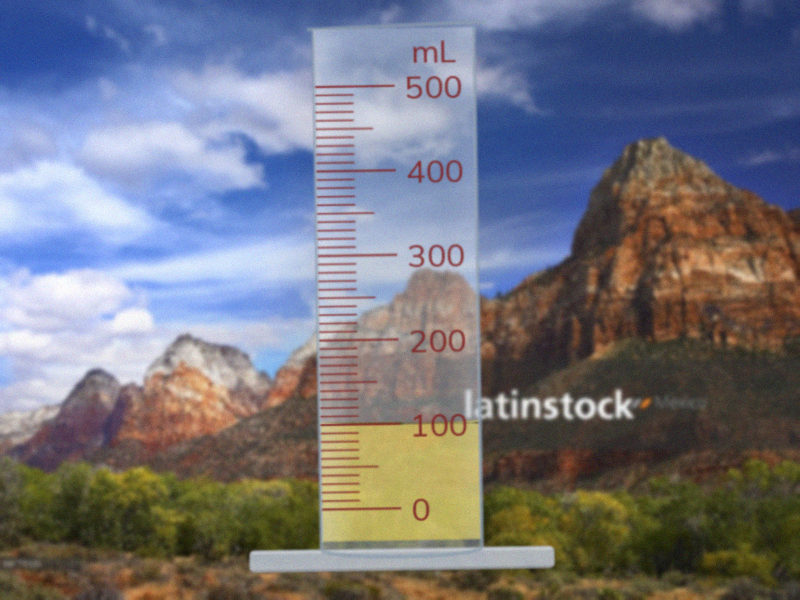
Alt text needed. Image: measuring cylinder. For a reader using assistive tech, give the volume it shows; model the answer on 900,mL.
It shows 100,mL
